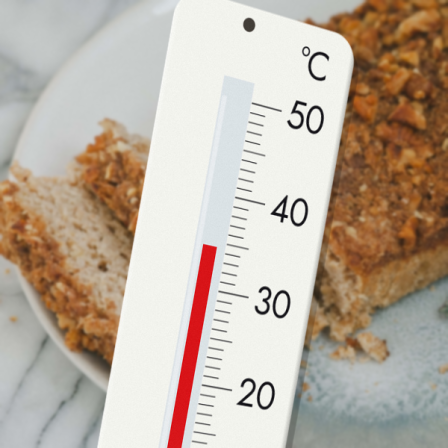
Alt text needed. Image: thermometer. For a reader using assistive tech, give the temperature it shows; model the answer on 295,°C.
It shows 34.5,°C
